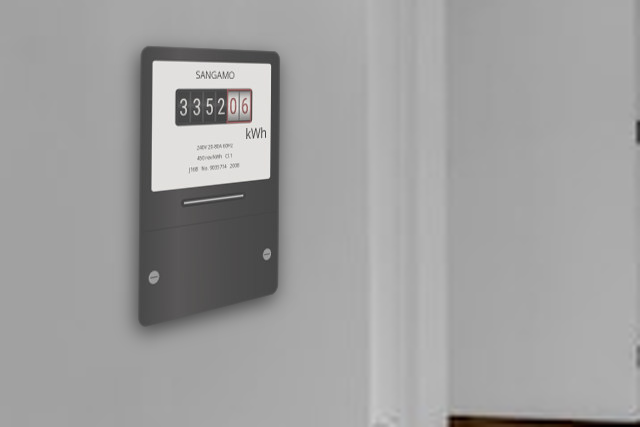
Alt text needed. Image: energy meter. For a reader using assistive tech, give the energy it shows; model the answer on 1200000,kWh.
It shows 3352.06,kWh
